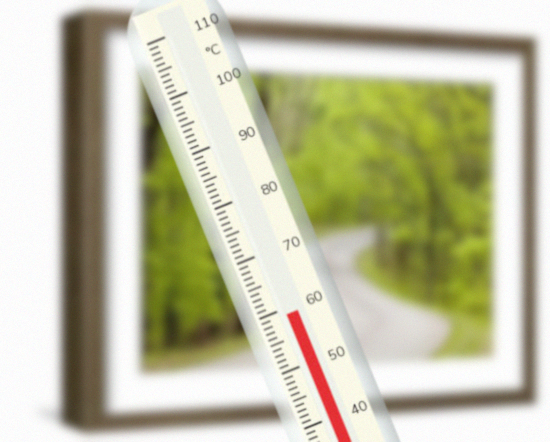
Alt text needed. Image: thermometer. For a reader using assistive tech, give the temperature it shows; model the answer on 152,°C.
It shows 59,°C
